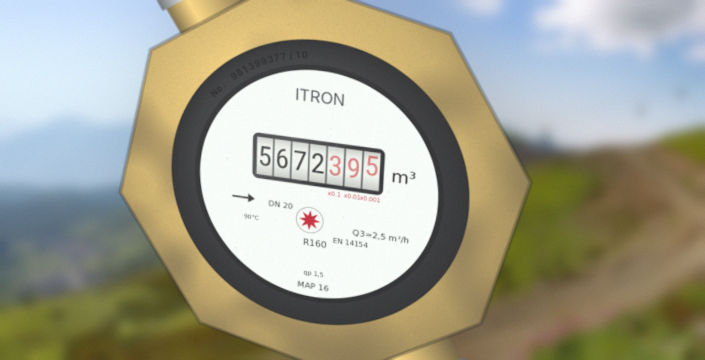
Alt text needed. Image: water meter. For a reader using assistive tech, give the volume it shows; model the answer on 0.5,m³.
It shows 5672.395,m³
